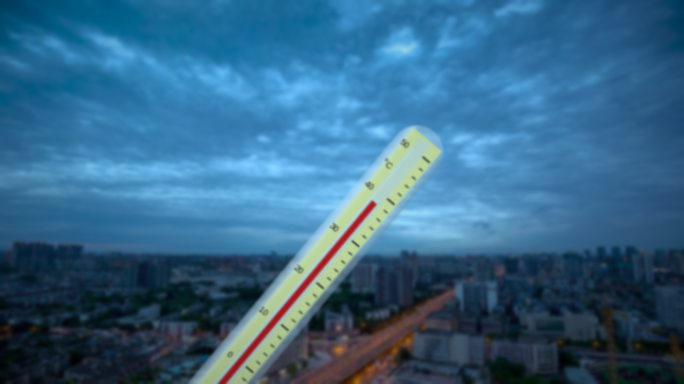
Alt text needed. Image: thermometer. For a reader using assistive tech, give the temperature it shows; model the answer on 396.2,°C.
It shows 38,°C
